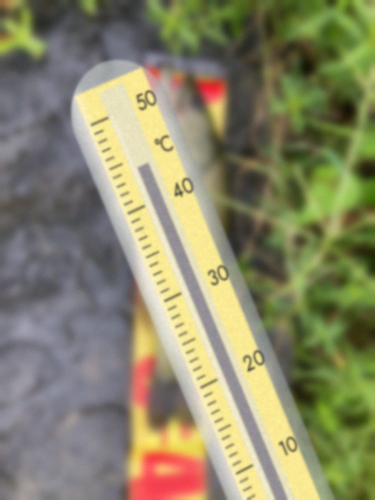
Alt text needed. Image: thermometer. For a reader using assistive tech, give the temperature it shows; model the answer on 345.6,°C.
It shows 44,°C
